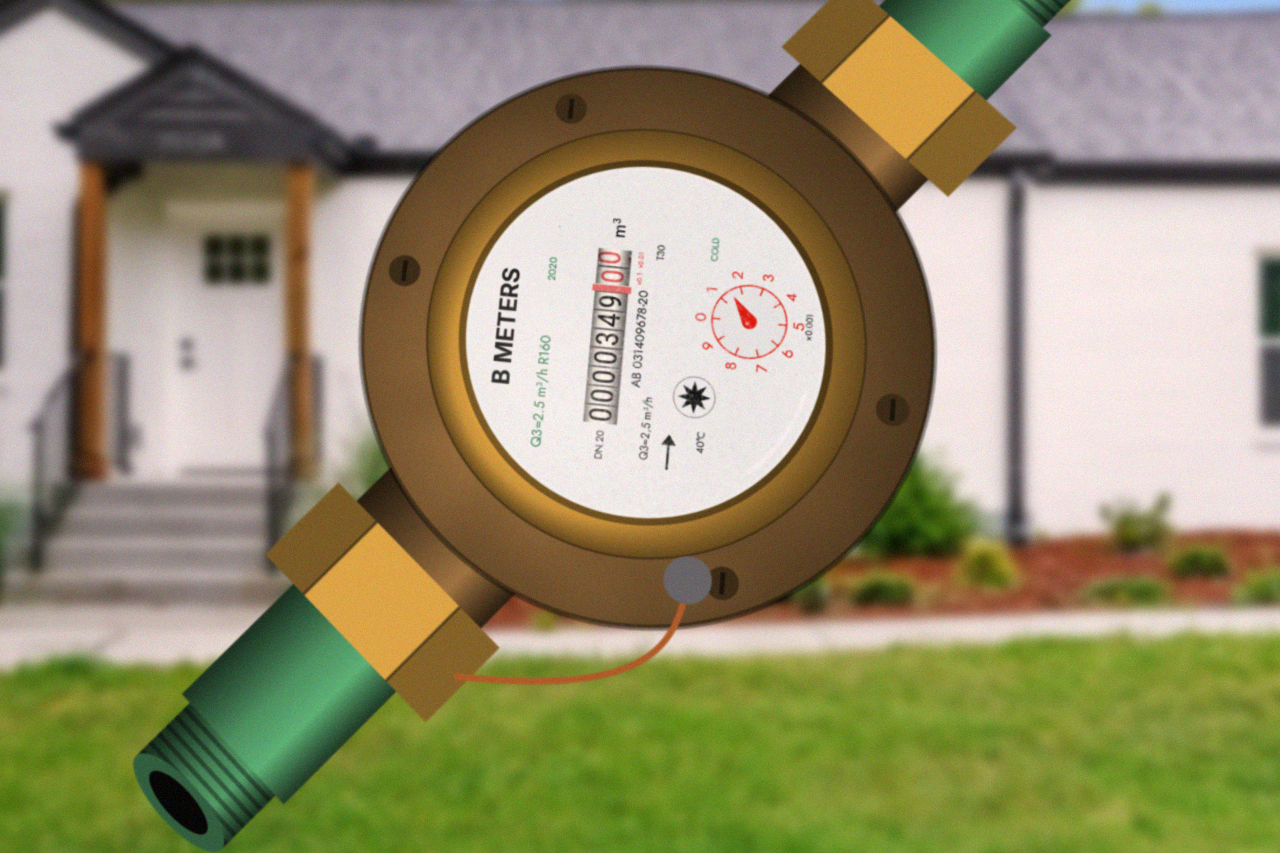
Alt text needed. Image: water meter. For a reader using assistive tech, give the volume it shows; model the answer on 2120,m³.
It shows 349.001,m³
